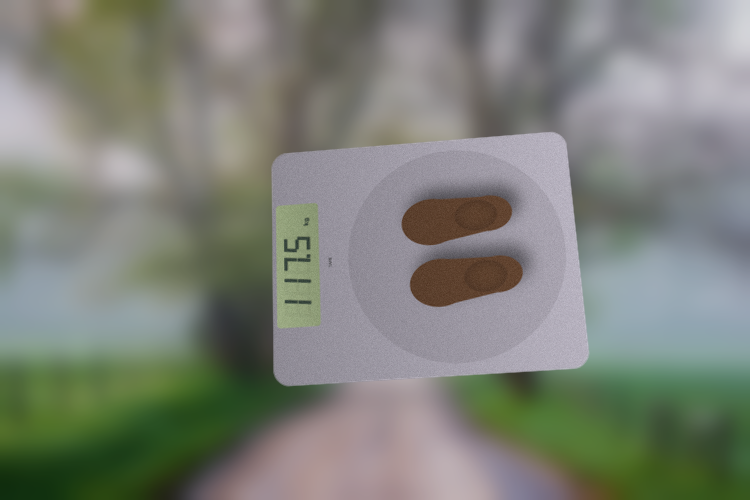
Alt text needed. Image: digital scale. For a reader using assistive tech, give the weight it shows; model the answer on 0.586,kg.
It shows 117.5,kg
